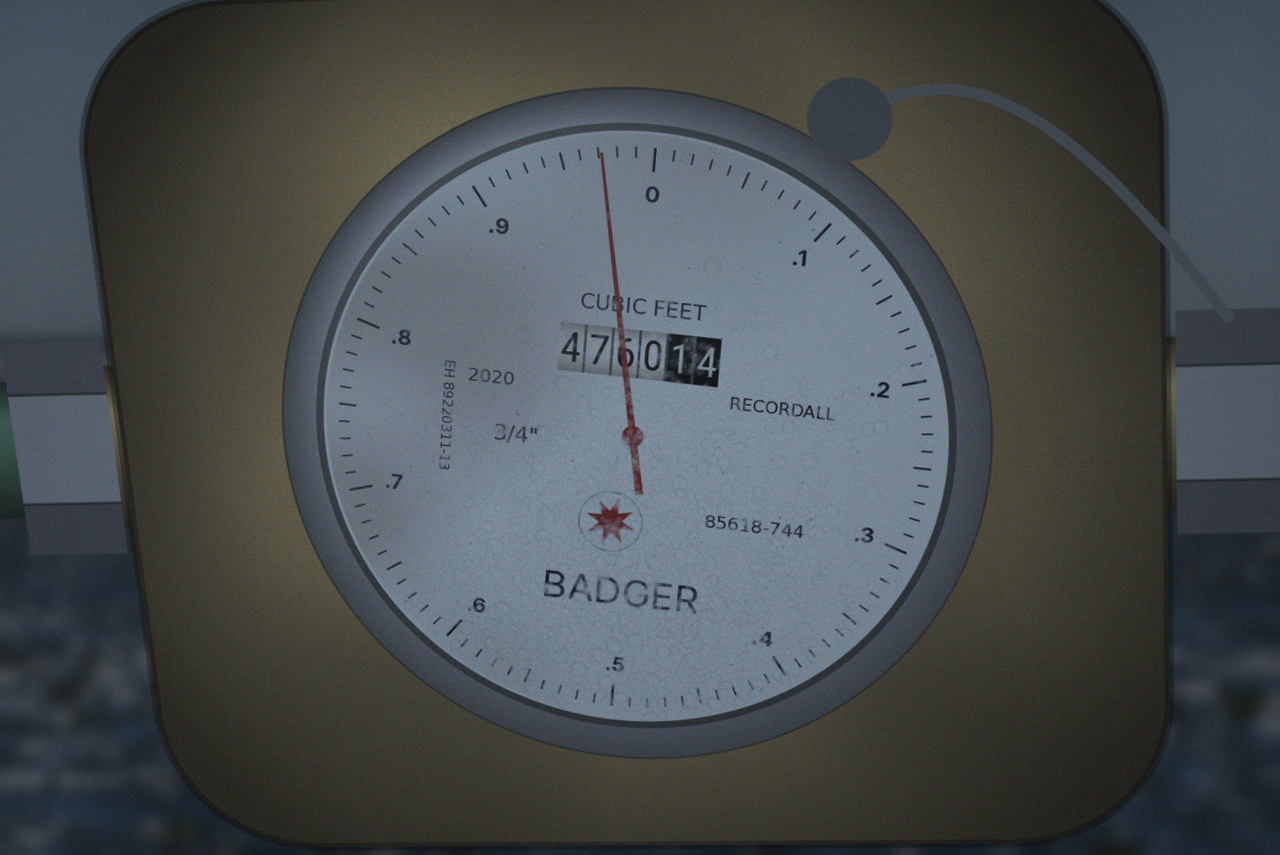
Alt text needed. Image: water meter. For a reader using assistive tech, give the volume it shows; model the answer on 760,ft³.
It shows 476013.97,ft³
